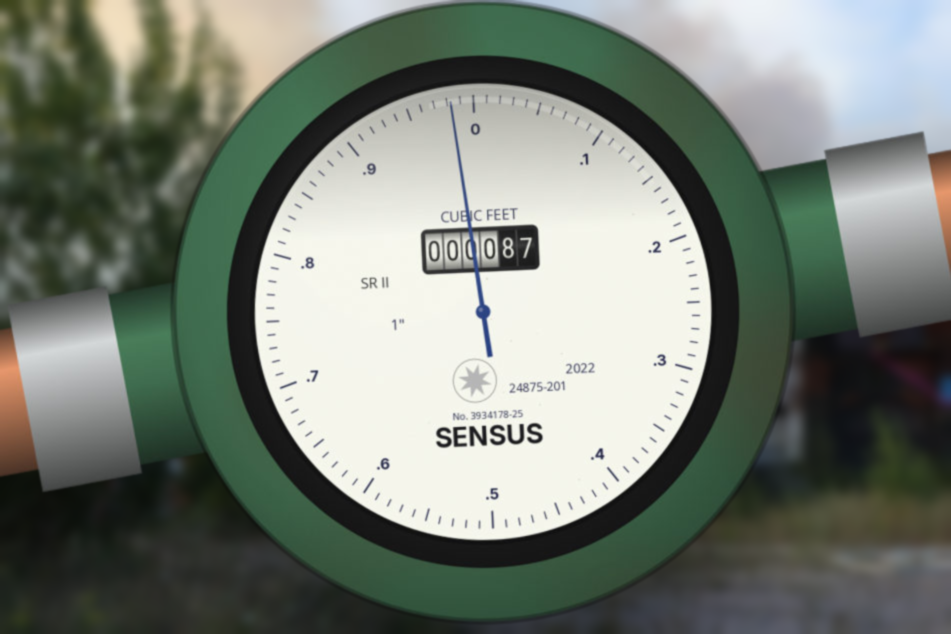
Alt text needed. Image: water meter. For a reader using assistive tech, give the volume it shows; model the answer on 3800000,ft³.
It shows 86.98,ft³
